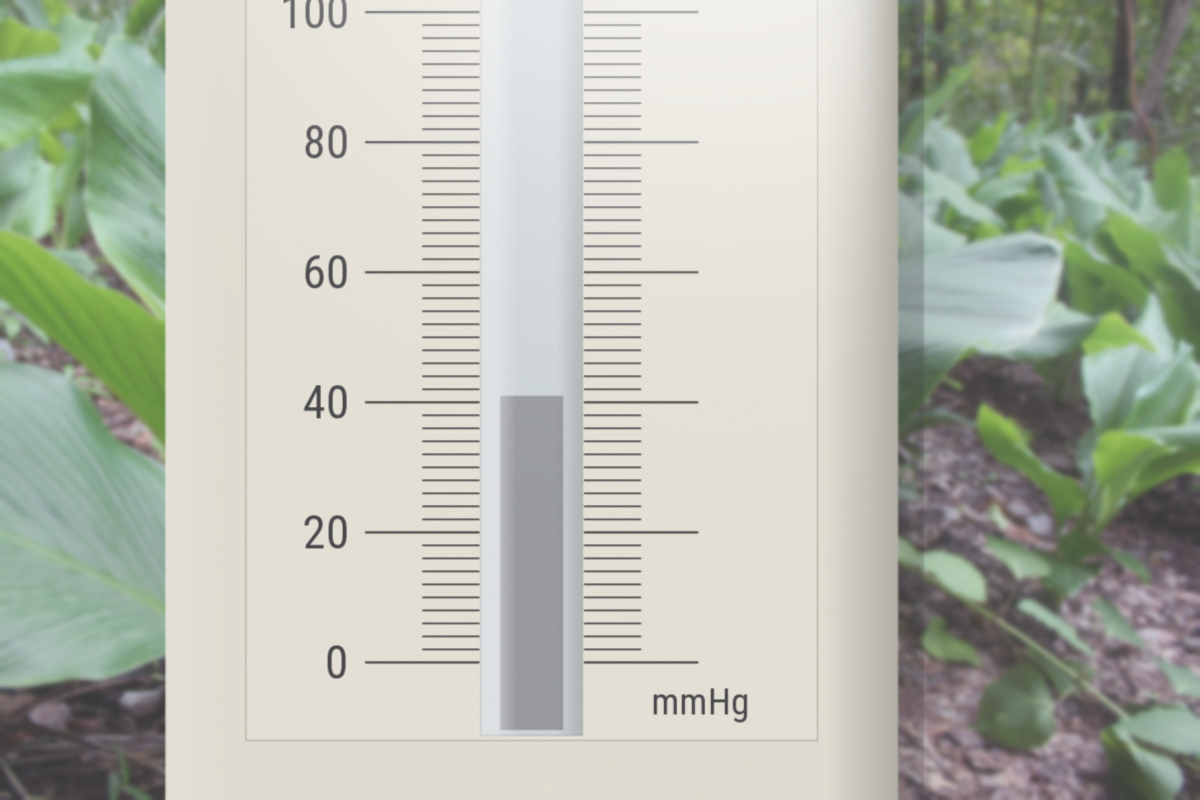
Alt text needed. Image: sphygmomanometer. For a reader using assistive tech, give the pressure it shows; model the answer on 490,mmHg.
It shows 41,mmHg
